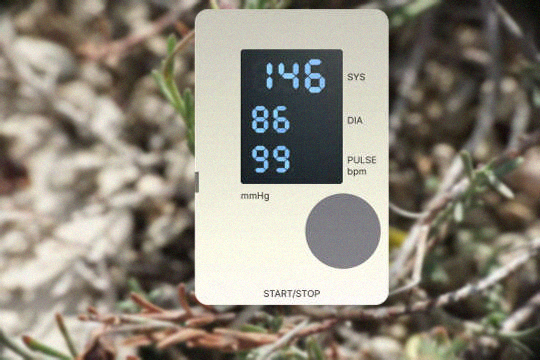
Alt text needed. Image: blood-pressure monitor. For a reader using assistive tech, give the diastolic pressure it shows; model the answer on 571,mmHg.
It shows 86,mmHg
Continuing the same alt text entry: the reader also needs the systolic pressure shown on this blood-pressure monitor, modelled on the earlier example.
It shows 146,mmHg
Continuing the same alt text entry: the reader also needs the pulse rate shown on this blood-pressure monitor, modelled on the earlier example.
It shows 99,bpm
